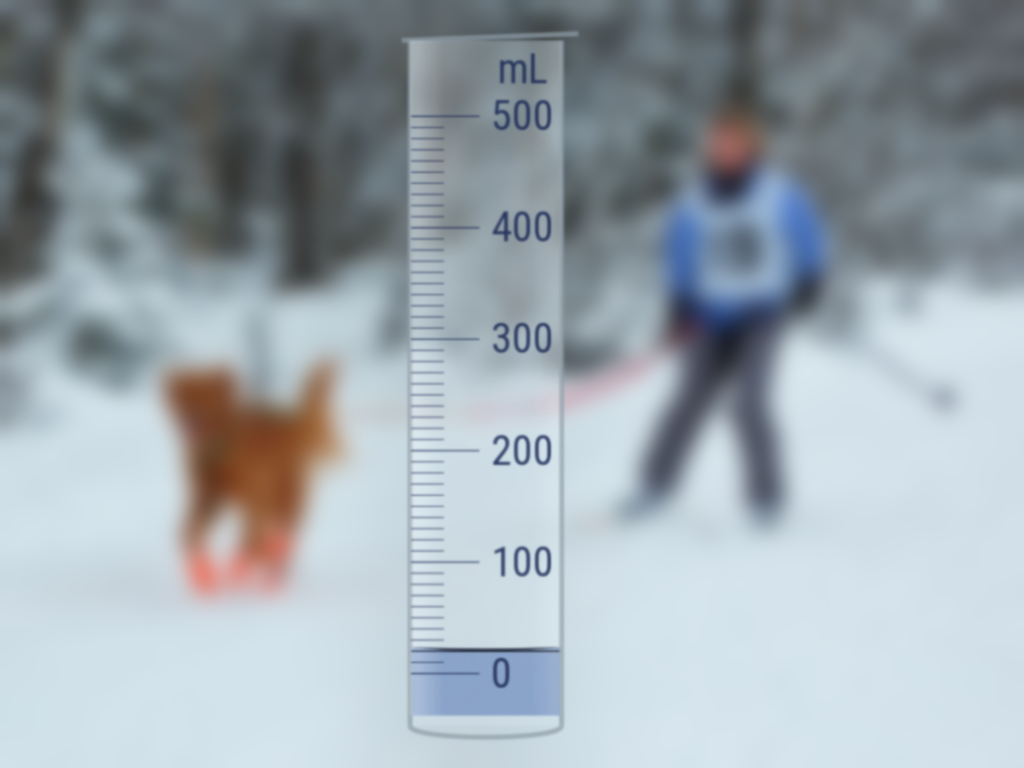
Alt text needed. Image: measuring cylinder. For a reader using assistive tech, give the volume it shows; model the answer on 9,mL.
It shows 20,mL
